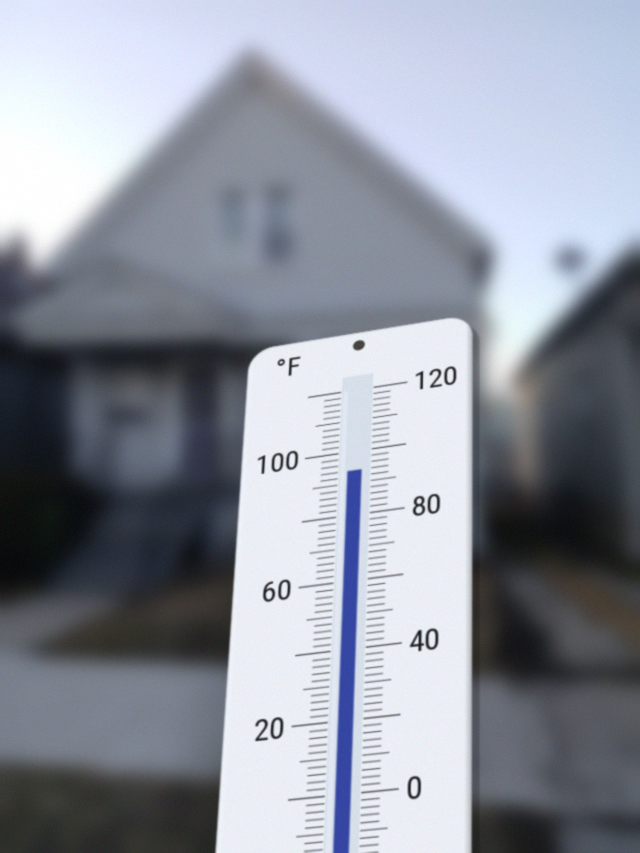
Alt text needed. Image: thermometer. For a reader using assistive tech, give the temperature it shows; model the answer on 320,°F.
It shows 94,°F
